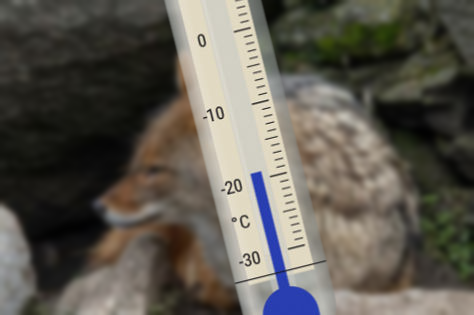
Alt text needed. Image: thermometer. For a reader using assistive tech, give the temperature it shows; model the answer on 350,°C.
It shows -19,°C
